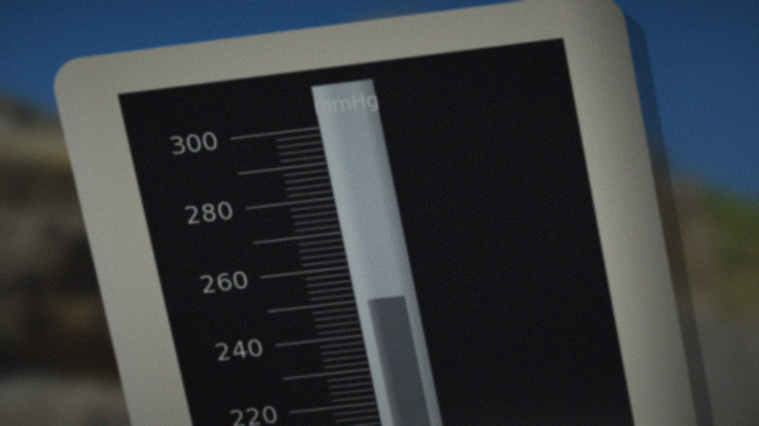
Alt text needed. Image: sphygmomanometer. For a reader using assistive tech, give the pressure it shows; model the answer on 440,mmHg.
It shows 250,mmHg
